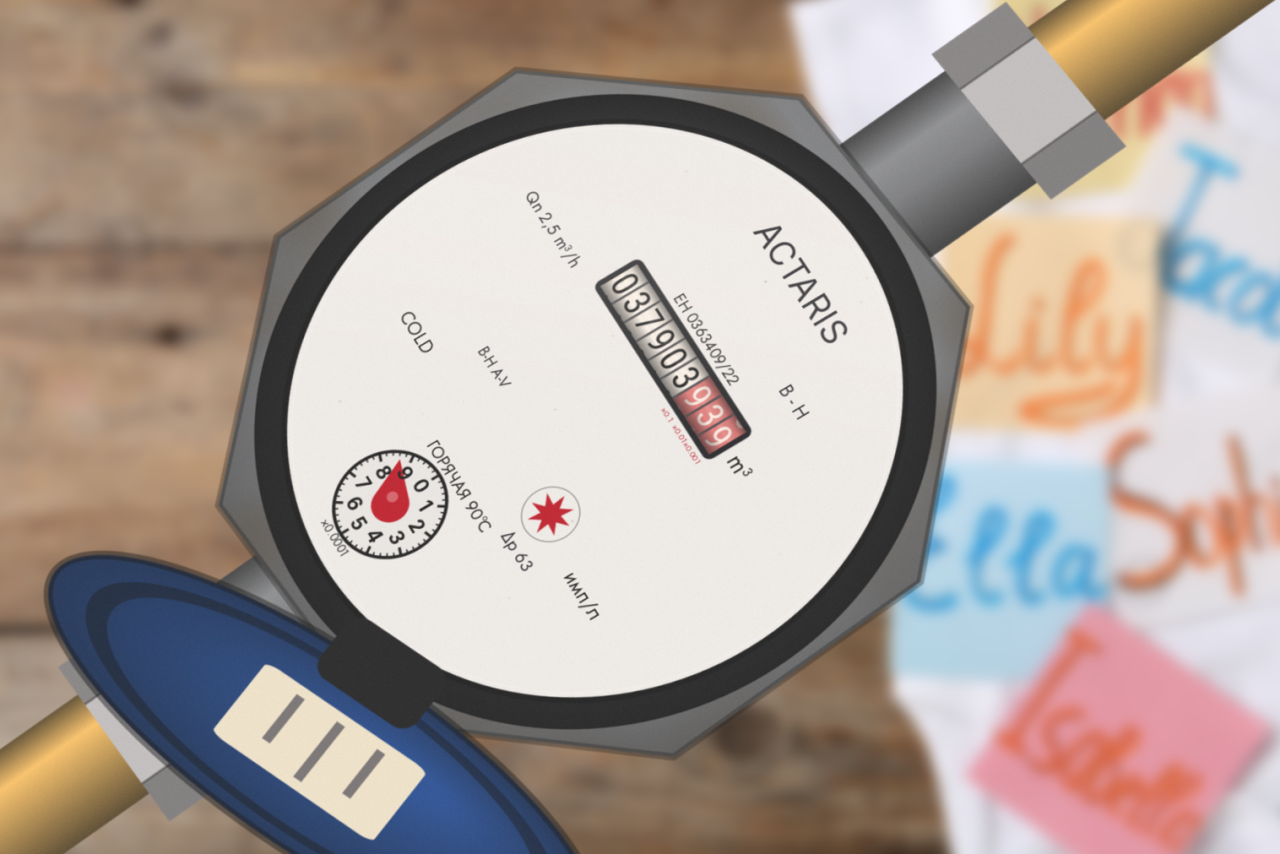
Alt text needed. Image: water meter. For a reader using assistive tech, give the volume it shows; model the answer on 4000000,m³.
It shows 37903.9388,m³
